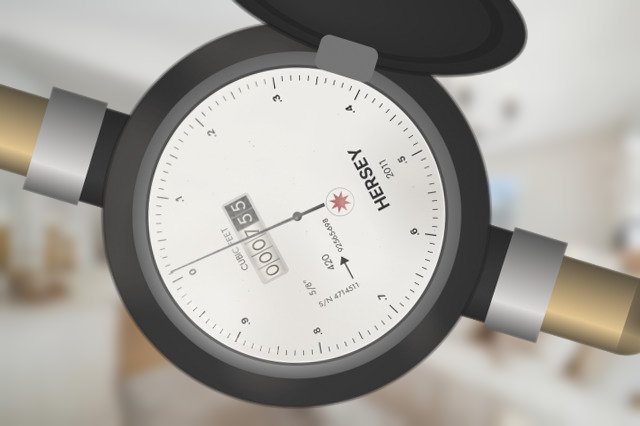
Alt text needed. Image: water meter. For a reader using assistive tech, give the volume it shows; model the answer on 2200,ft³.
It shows 755.01,ft³
